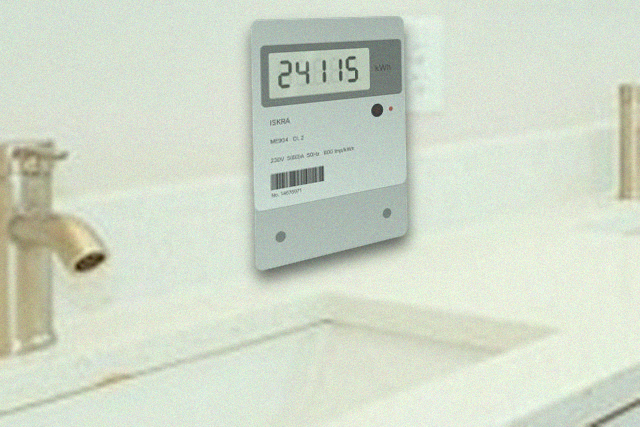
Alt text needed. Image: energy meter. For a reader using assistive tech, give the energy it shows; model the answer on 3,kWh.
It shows 24115,kWh
